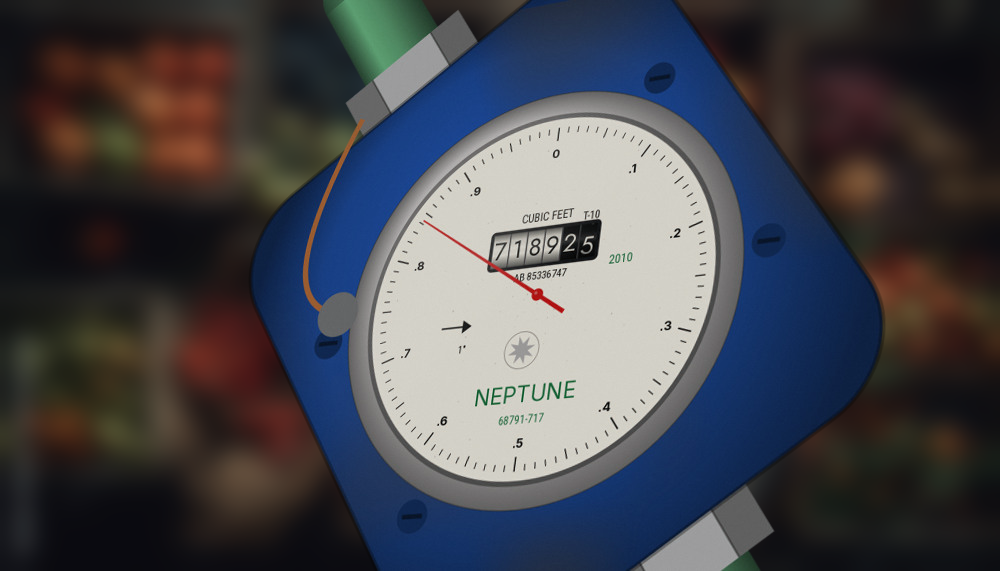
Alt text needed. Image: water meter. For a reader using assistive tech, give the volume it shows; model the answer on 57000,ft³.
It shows 718924.84,ft³
